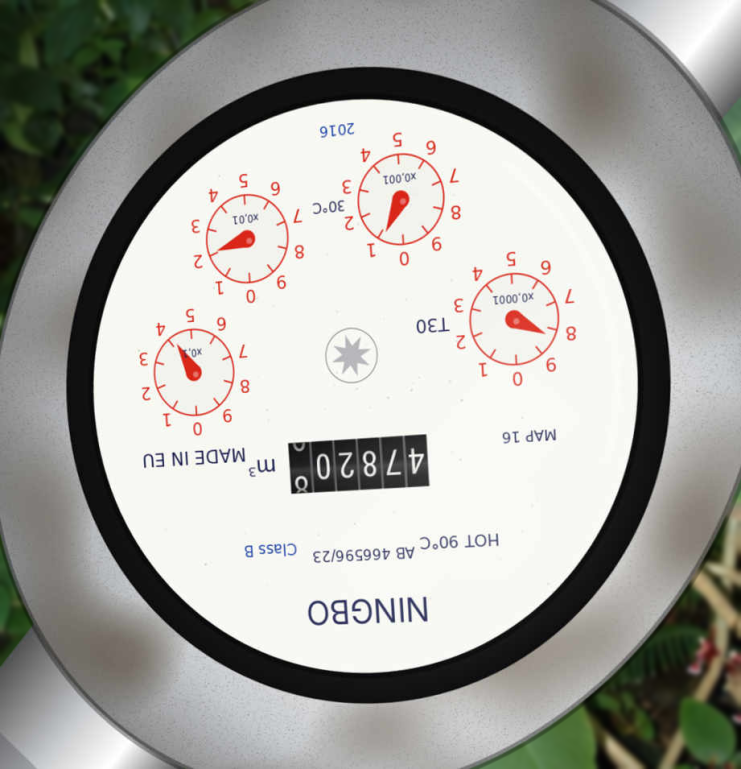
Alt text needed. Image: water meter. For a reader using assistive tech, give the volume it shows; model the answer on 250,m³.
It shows 478208.4208,m³
